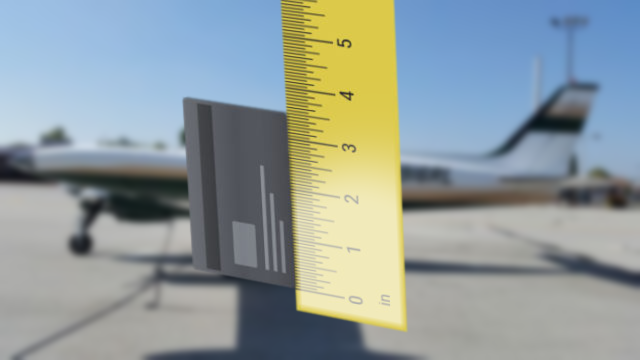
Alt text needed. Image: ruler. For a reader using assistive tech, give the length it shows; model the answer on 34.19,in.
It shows 3.5,in
